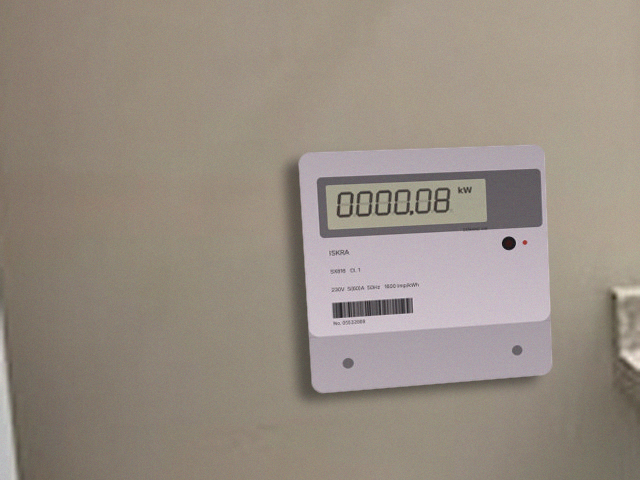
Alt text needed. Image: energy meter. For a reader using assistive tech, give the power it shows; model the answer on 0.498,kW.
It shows 0.08,kW
